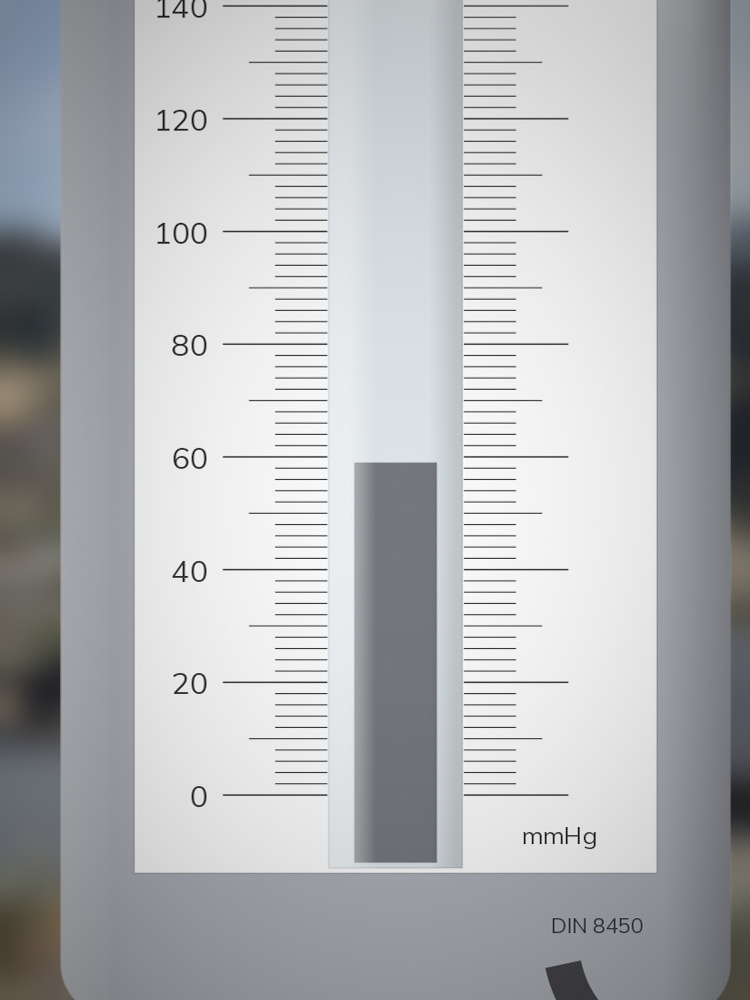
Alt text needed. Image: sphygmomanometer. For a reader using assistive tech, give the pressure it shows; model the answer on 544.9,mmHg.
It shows 59,mmHg
